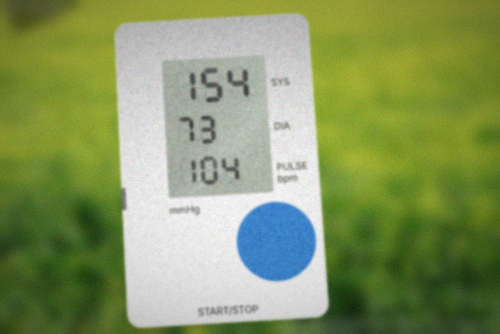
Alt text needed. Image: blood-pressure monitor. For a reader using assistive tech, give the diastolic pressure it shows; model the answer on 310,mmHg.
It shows 73,mmHg
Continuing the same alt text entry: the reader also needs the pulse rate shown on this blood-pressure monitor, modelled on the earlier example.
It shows 104,bpm
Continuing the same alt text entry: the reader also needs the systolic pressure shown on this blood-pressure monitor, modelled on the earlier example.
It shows 154,mmHg
